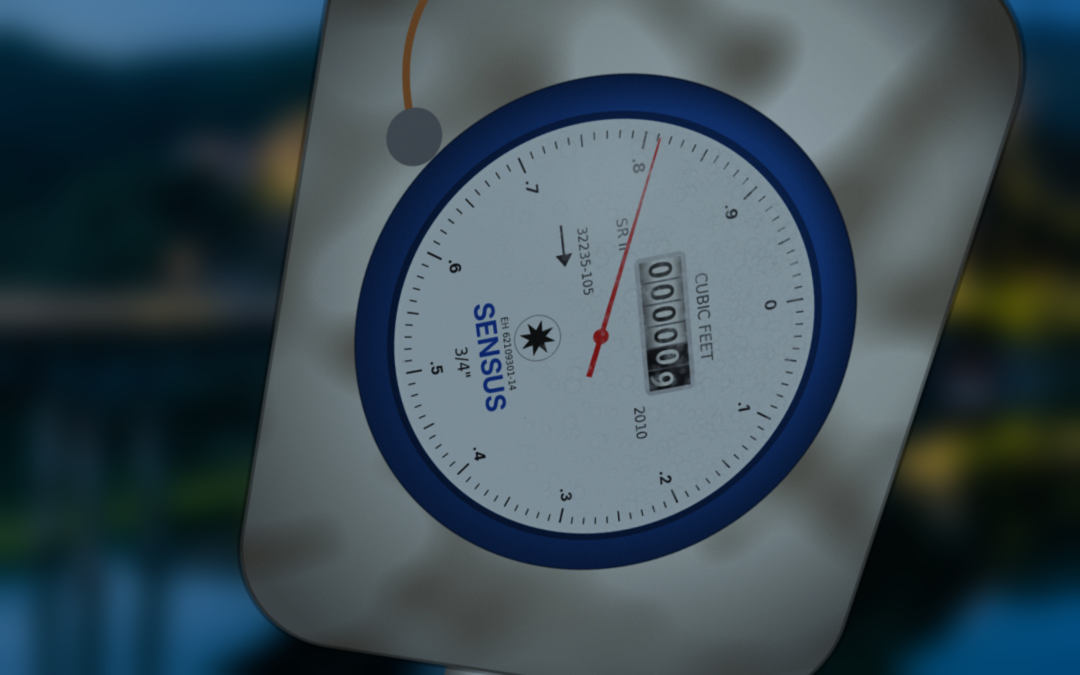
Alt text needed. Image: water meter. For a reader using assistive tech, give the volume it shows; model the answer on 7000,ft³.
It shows 8.81,ft³
